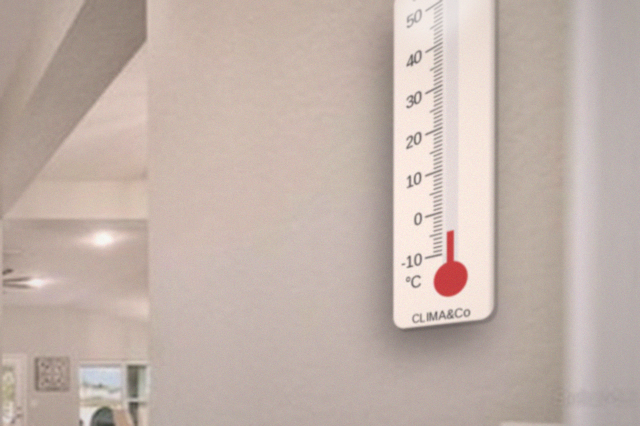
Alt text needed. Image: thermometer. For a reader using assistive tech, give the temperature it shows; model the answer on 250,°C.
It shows -5,°C
